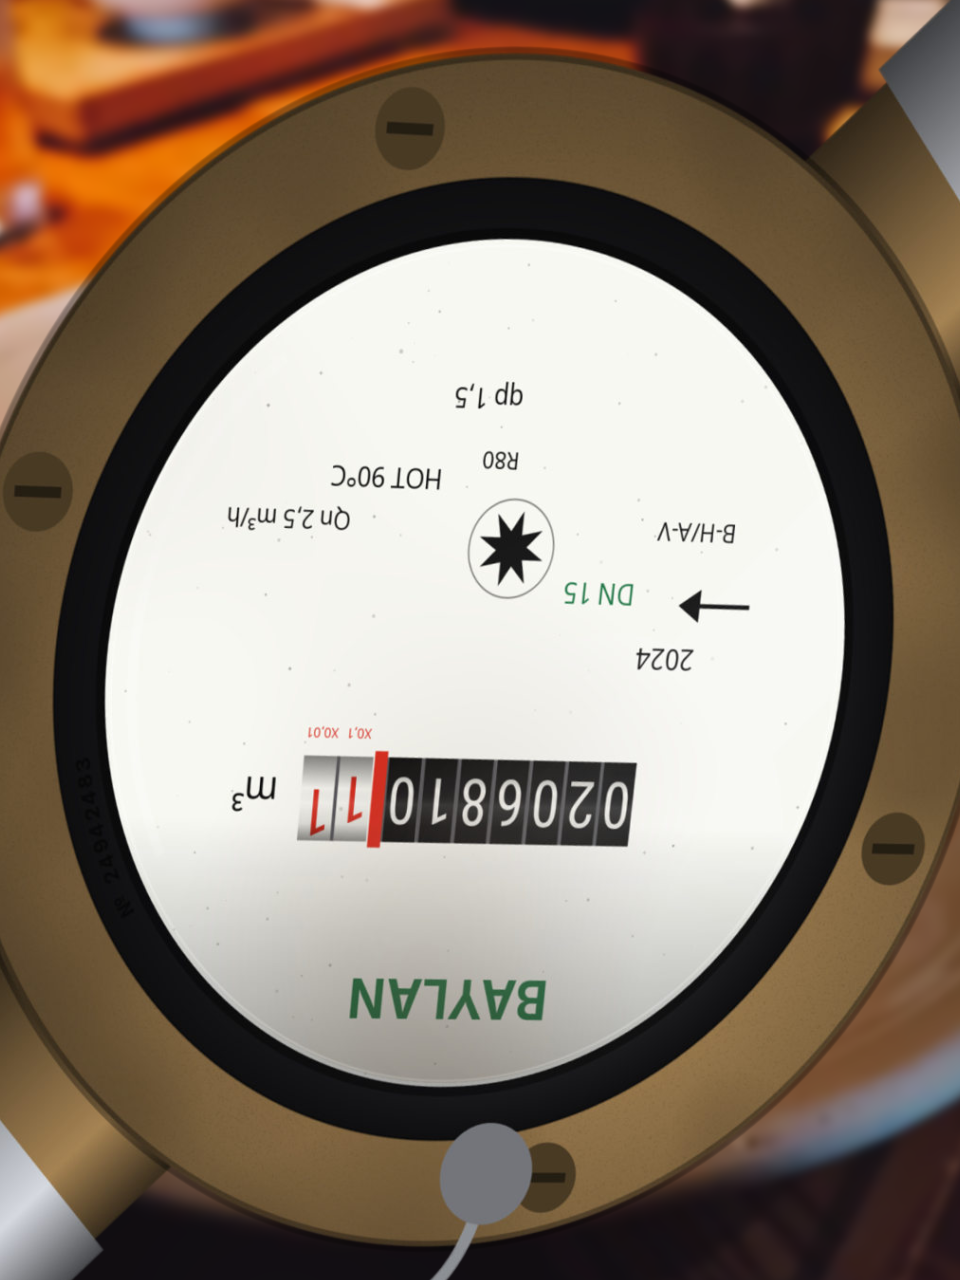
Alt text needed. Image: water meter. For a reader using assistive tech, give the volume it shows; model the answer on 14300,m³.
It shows 206810.11,m³
